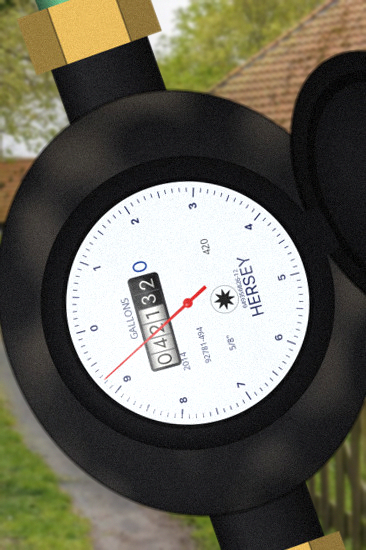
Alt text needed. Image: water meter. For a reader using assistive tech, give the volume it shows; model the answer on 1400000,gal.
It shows 421319.2,gal
